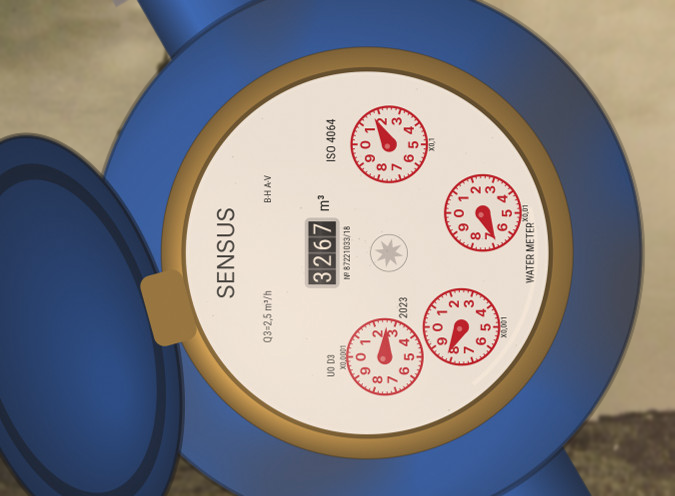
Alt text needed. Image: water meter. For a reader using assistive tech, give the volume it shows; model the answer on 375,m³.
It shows 3267.1682,m³
